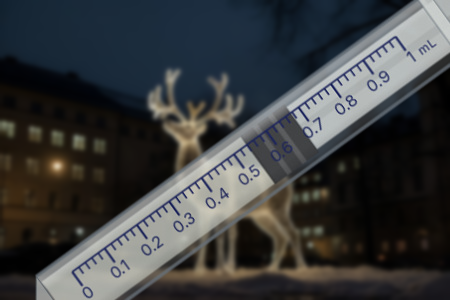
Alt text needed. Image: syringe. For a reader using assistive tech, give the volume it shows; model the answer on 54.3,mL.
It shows 0.54,mL
